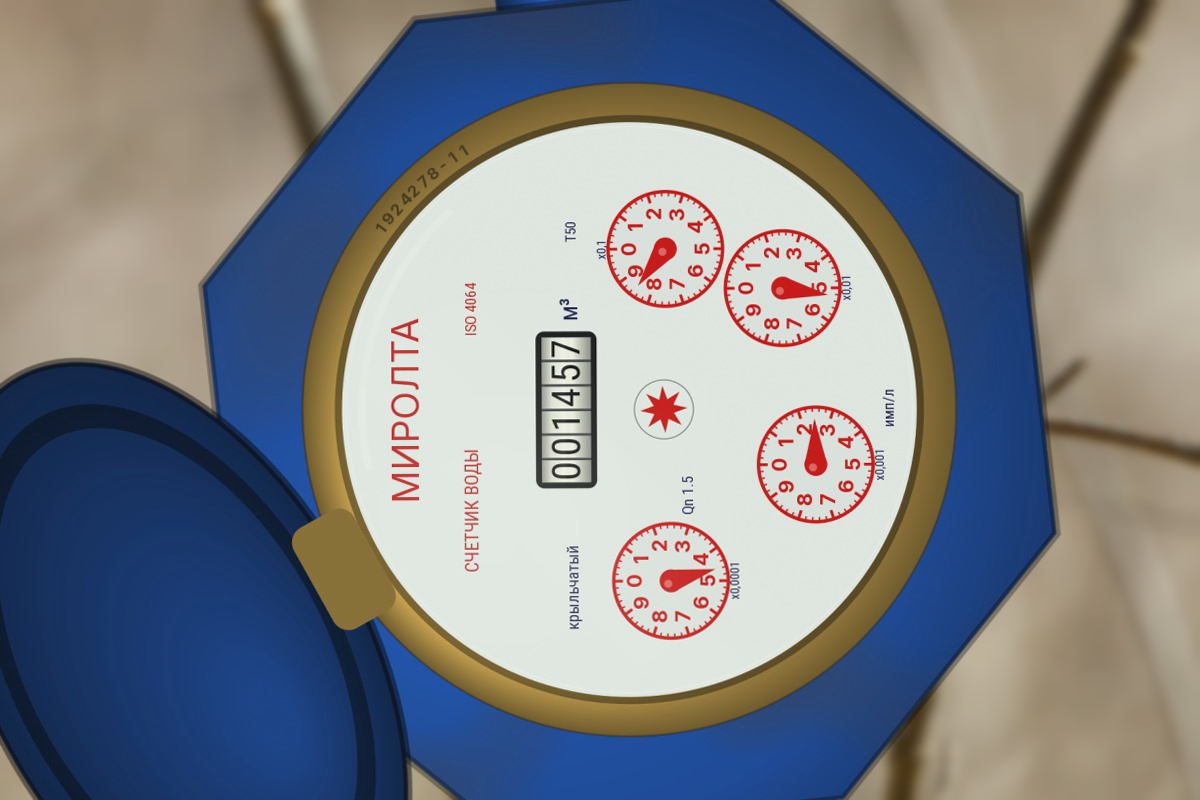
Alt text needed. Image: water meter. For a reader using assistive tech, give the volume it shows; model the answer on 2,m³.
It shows 1457.8524,m³
